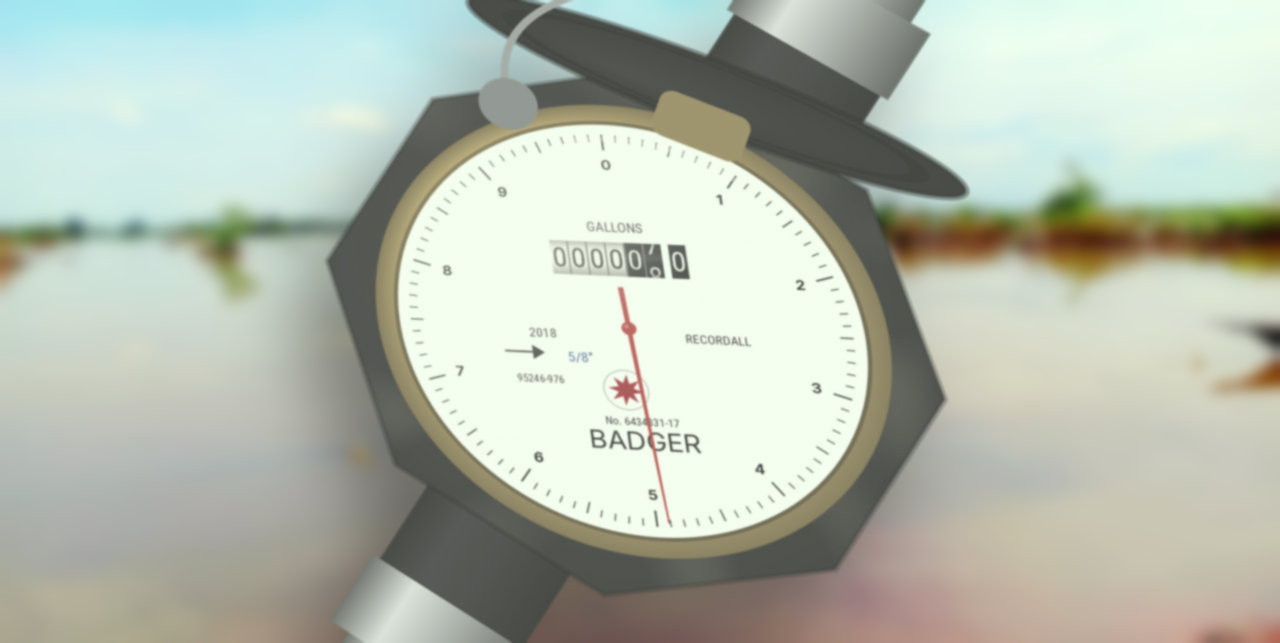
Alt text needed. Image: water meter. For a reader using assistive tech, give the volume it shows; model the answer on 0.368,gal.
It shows 74.9,gal
